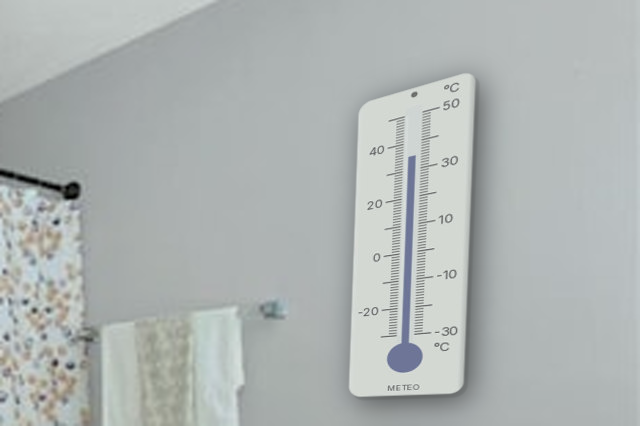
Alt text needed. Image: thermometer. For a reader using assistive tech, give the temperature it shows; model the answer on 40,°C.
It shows 35,°C
